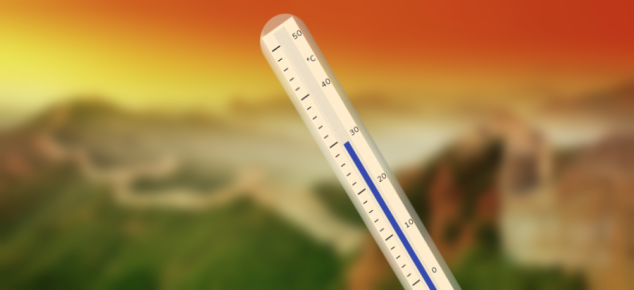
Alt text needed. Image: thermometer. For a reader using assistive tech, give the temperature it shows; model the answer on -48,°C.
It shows 29,°C
